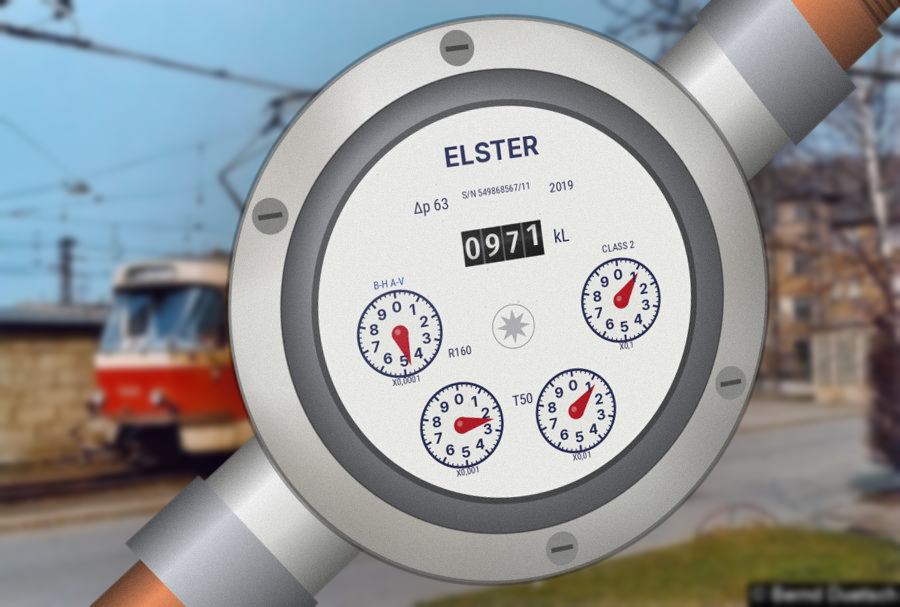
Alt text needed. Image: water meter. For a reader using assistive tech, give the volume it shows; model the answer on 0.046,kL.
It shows 971.1124,kL
